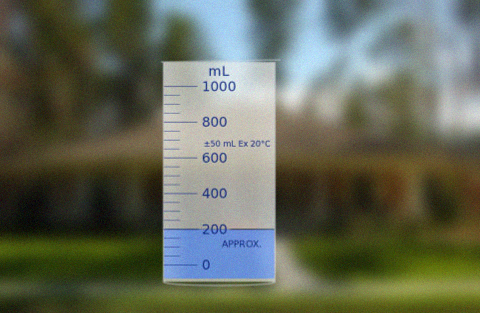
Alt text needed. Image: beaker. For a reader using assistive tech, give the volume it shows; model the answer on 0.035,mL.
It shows 200,mL
